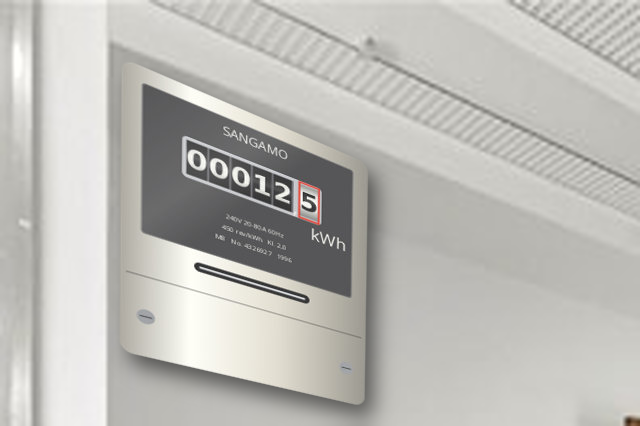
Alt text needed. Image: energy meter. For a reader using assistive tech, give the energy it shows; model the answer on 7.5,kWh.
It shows 12.5,kWh
